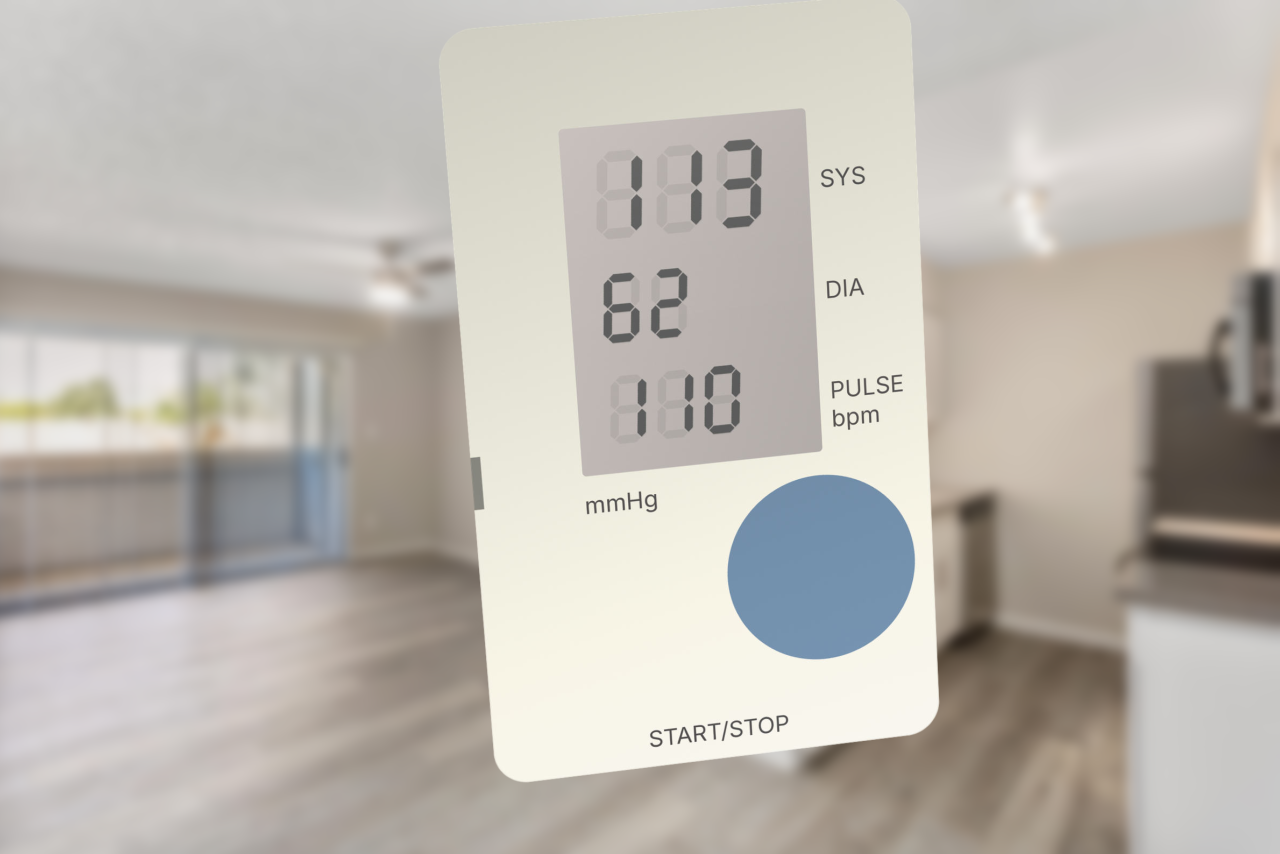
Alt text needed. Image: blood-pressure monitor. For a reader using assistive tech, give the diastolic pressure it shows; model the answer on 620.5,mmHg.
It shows 62,mmHg
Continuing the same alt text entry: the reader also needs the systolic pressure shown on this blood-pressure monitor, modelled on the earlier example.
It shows 113,mmHg
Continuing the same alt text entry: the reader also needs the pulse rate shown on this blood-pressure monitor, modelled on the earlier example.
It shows 110,bpm
